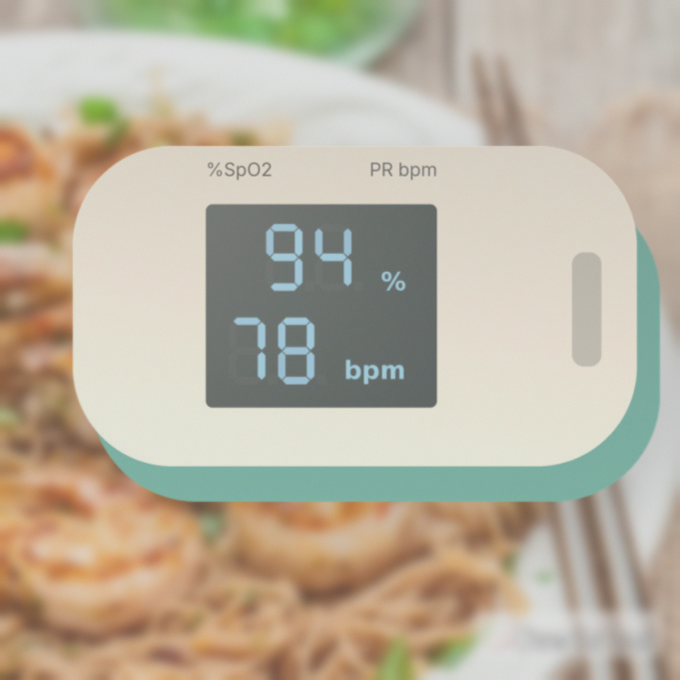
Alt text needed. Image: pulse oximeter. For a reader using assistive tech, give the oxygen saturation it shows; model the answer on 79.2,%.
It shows 94,%
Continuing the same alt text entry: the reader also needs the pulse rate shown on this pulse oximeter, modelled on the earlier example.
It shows 78,bpm
